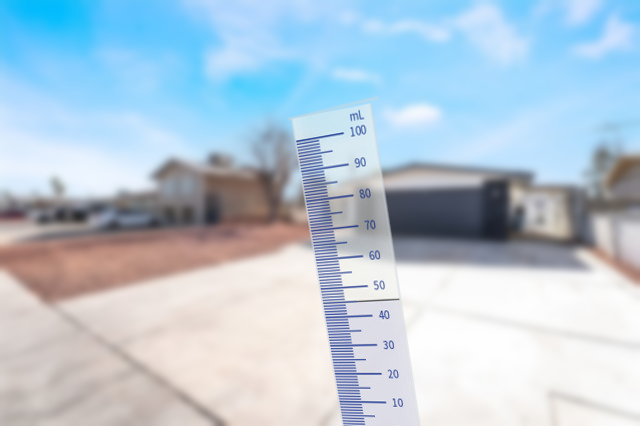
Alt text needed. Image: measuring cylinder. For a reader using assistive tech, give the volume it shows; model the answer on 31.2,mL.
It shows 45,mL
